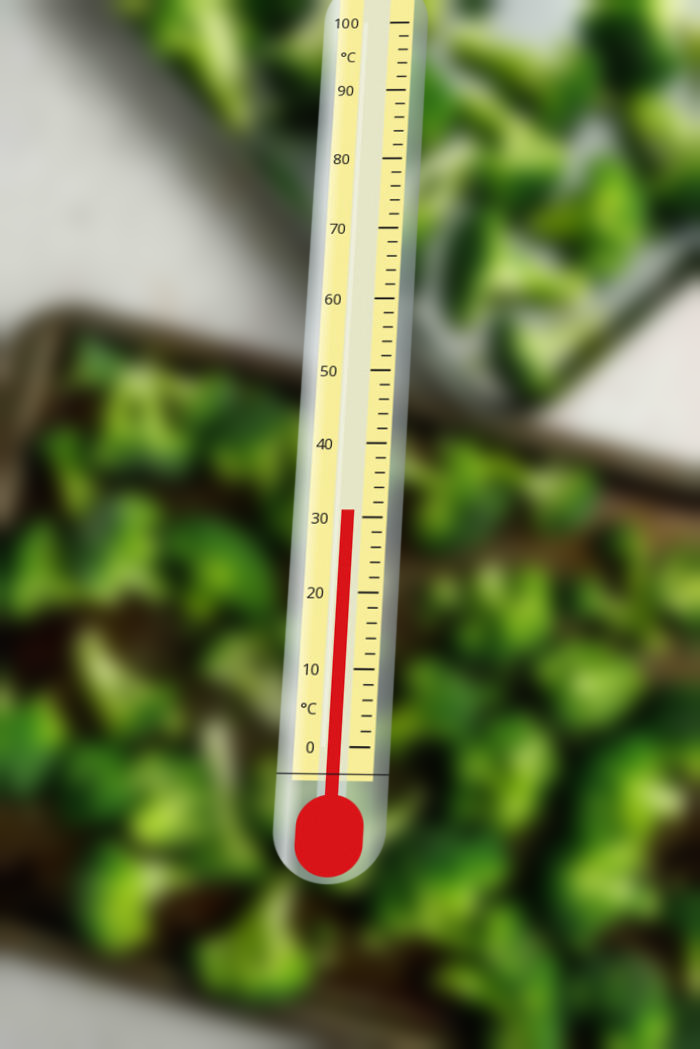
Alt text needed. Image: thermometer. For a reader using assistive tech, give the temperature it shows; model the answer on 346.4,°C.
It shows 31,°C
